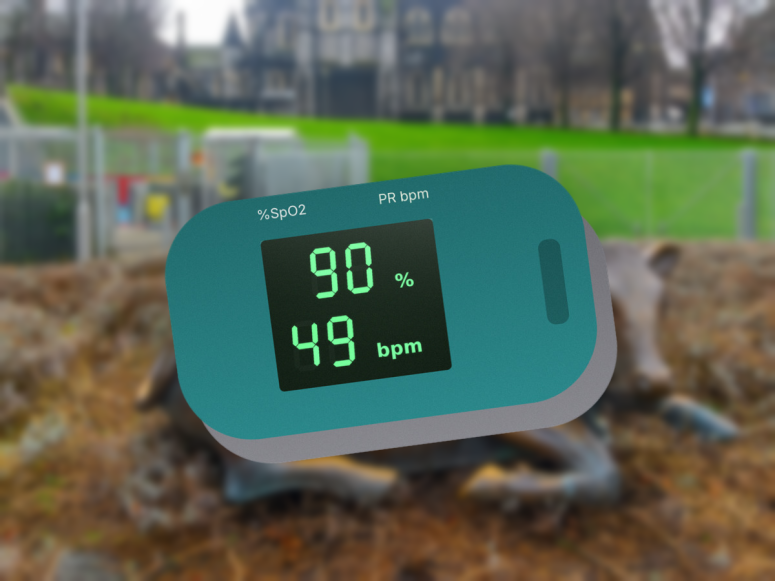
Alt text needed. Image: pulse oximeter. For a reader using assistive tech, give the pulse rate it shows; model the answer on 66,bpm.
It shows 49,bpm
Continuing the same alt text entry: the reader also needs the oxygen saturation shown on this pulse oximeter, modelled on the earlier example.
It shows 90,%
